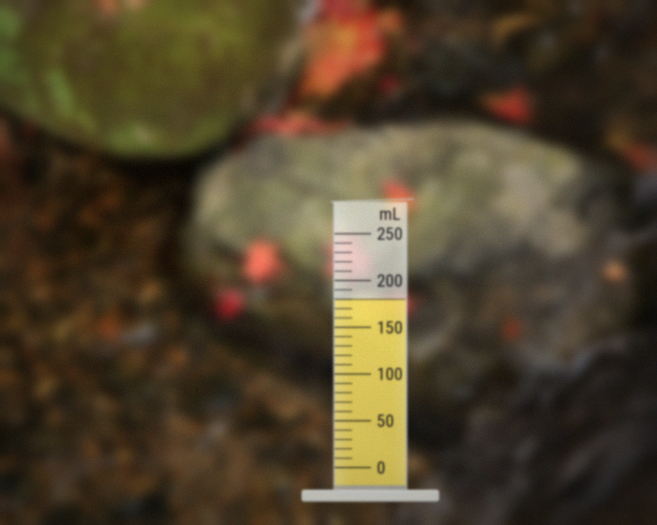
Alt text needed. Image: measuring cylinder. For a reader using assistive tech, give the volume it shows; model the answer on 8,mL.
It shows 180,mL
